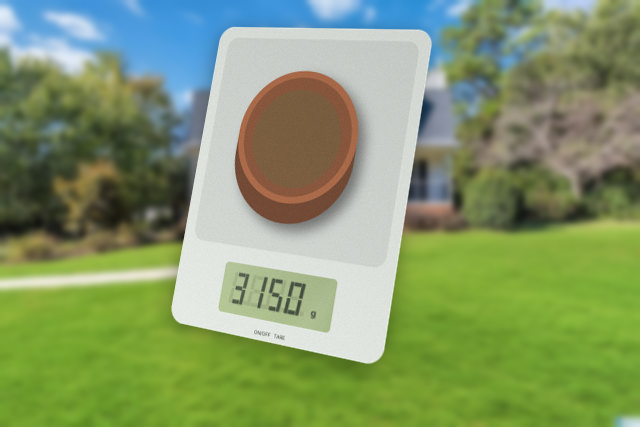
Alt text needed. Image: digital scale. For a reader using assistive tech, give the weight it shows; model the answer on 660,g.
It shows 3150,g
